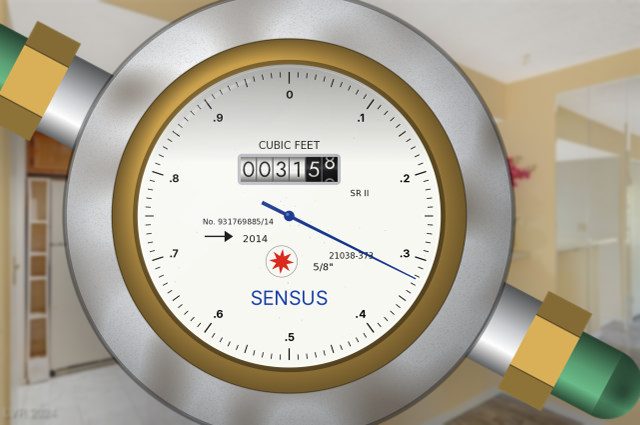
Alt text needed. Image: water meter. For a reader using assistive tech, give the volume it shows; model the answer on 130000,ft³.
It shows 3158.32,ft³
